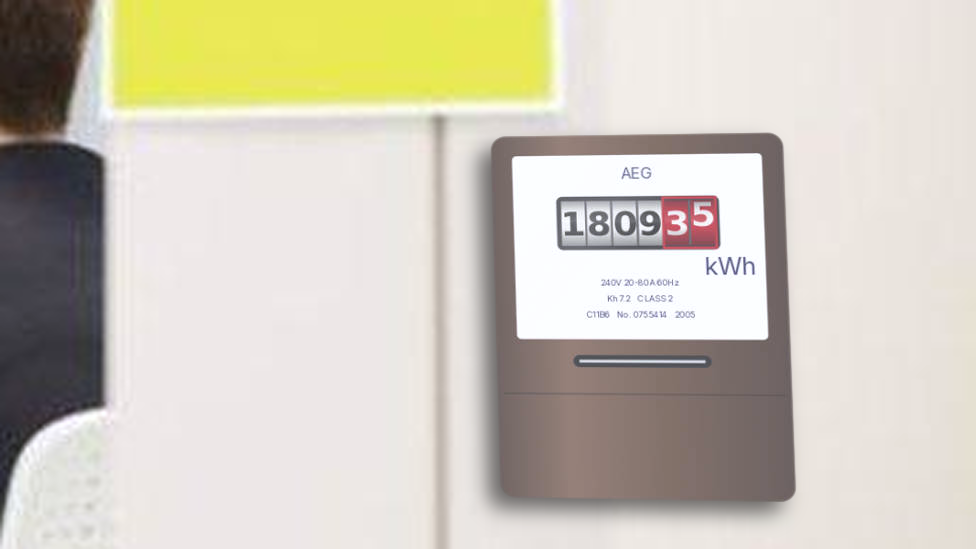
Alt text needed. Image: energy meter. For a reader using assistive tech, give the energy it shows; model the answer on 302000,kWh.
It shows 1809.35,kWh
